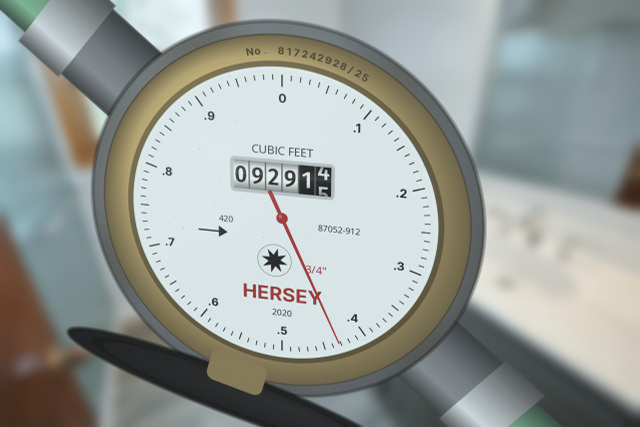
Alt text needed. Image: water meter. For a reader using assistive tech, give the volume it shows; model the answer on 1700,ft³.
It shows 92914.43,ft³
